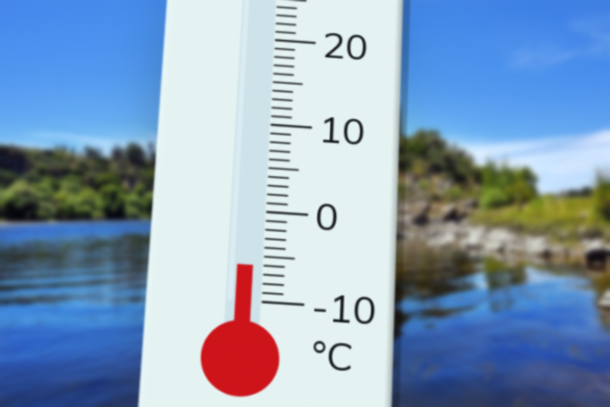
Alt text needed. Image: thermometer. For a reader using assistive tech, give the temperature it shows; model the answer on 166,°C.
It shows -6,°C
